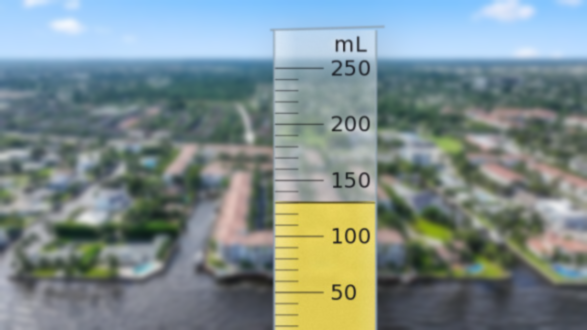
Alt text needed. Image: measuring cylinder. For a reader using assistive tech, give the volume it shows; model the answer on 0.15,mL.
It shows 130,mL
